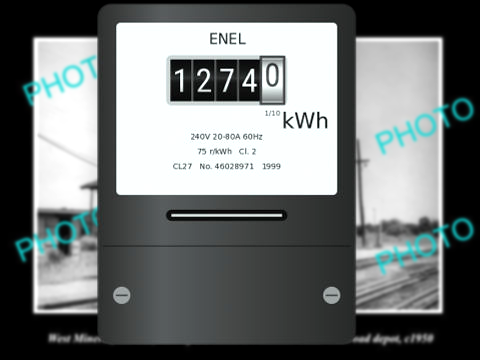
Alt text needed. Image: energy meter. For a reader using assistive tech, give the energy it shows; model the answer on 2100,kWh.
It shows 1274.0,kWh
